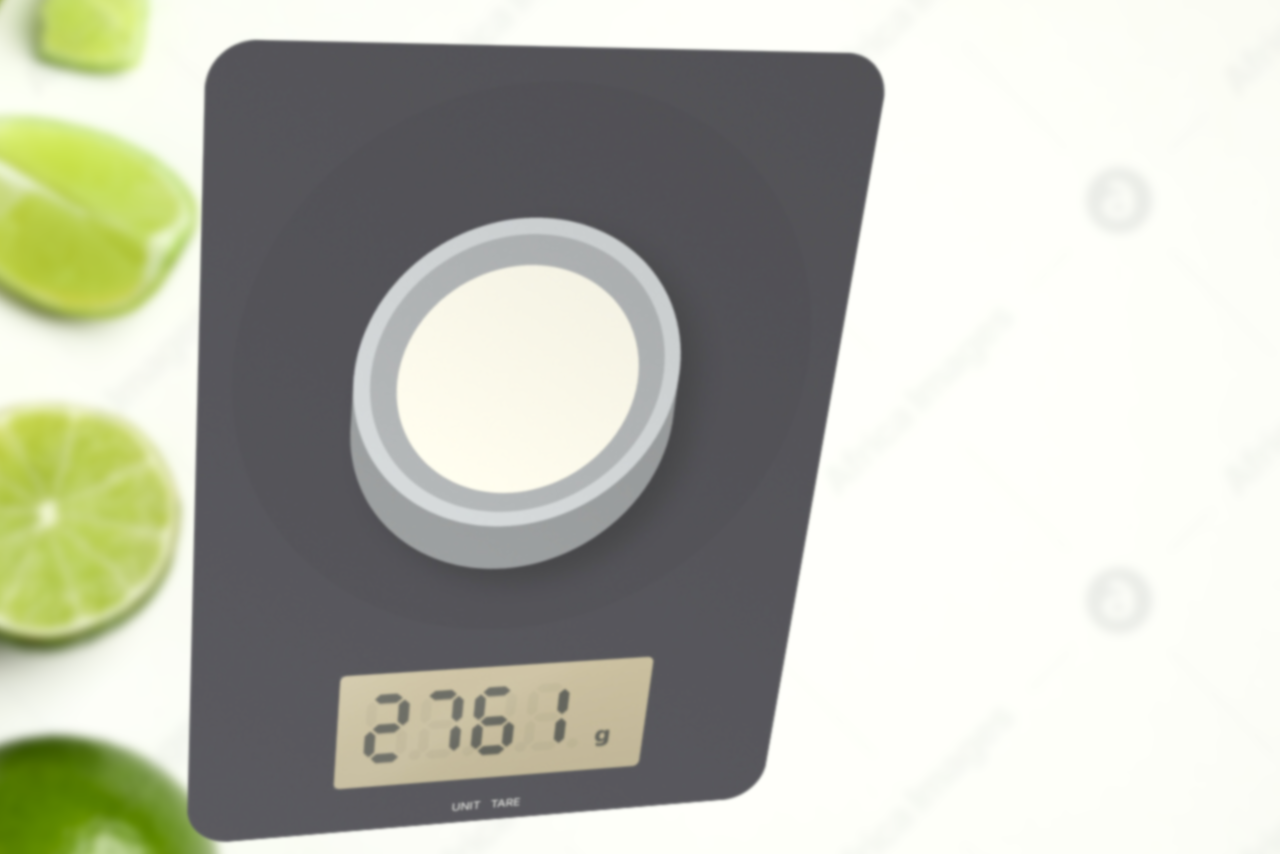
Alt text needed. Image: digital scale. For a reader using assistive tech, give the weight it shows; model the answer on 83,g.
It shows 2761,g
